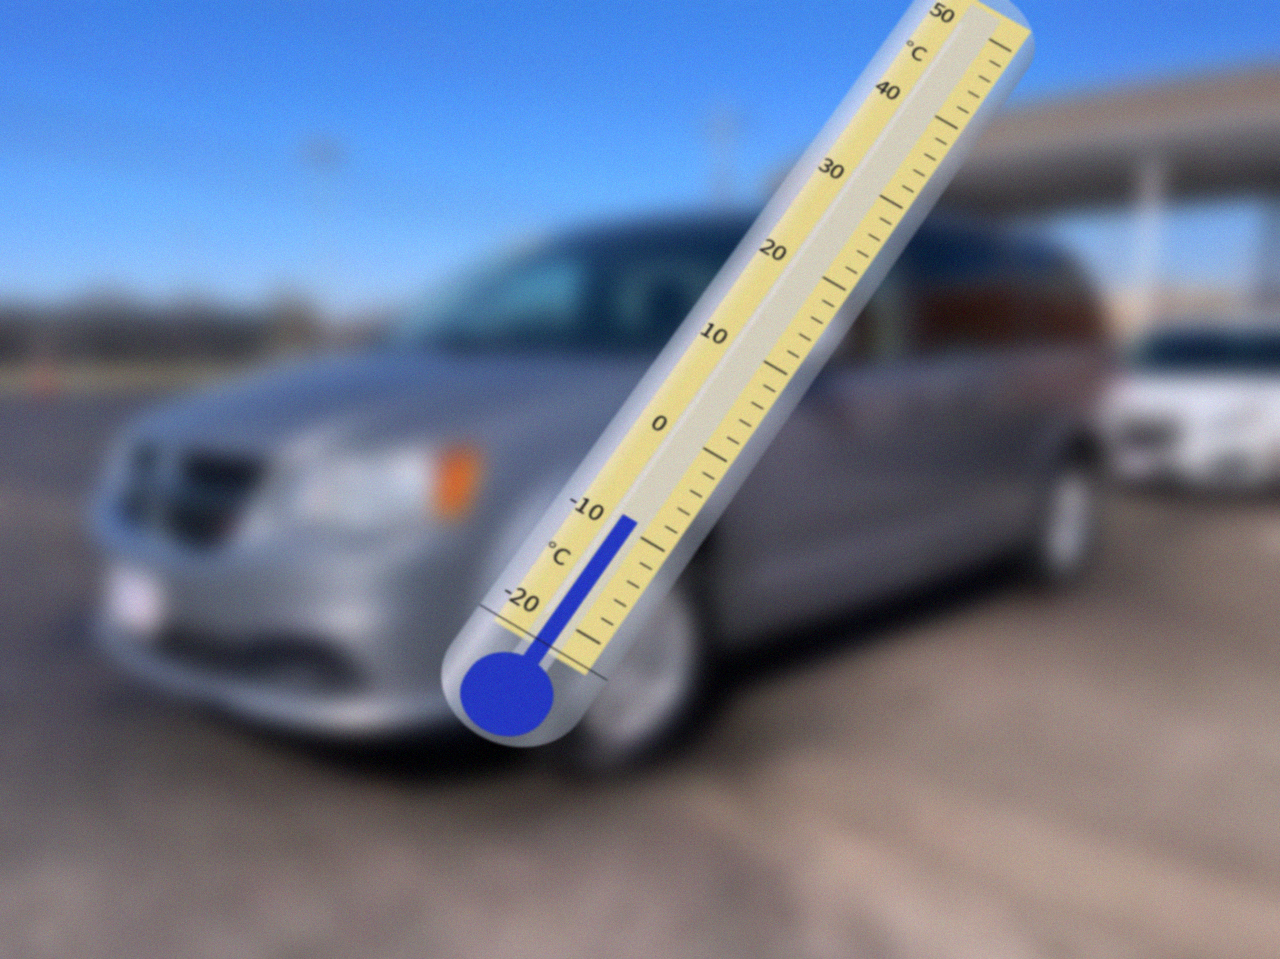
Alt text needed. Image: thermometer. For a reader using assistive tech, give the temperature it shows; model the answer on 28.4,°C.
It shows -9,°C
